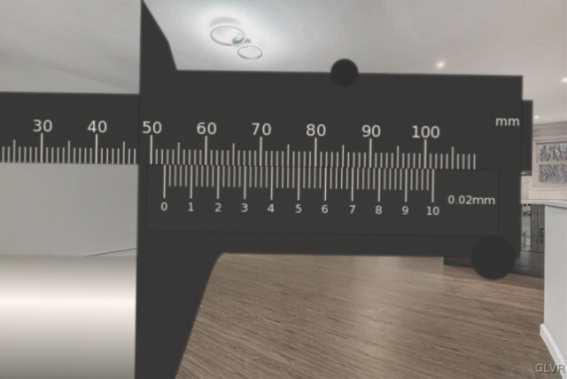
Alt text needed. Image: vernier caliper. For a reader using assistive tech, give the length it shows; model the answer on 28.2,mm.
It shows 52.5,mm
